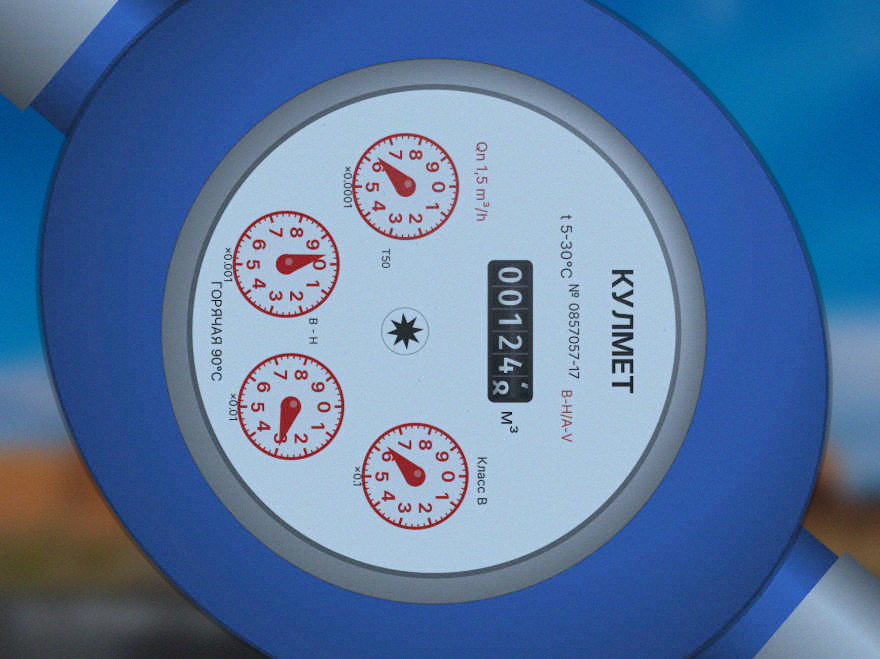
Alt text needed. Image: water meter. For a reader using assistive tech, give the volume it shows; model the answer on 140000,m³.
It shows 1247.6296,m³
